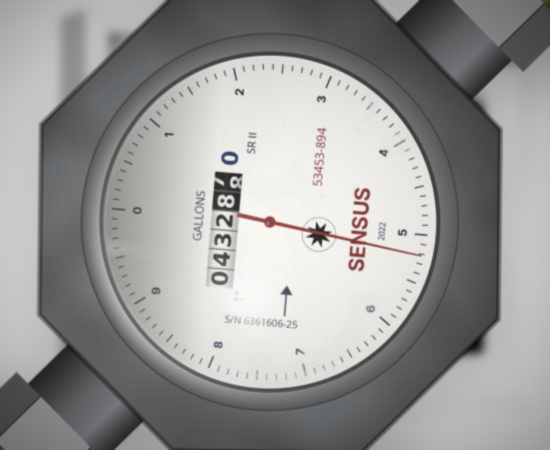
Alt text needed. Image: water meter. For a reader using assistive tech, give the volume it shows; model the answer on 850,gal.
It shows 432875.2,gal
